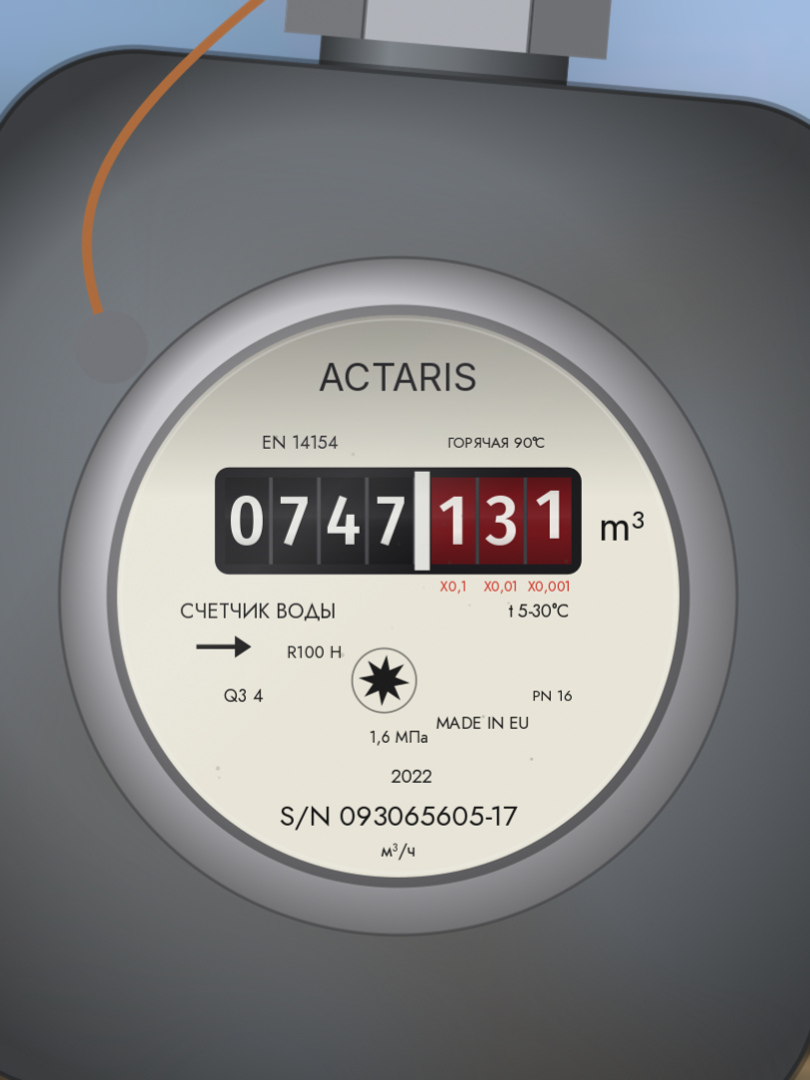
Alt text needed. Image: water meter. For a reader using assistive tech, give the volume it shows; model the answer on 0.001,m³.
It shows 747.131,m³
